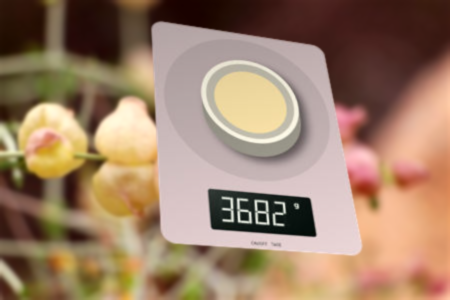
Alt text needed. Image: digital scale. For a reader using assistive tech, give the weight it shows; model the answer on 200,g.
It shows 3682,g
